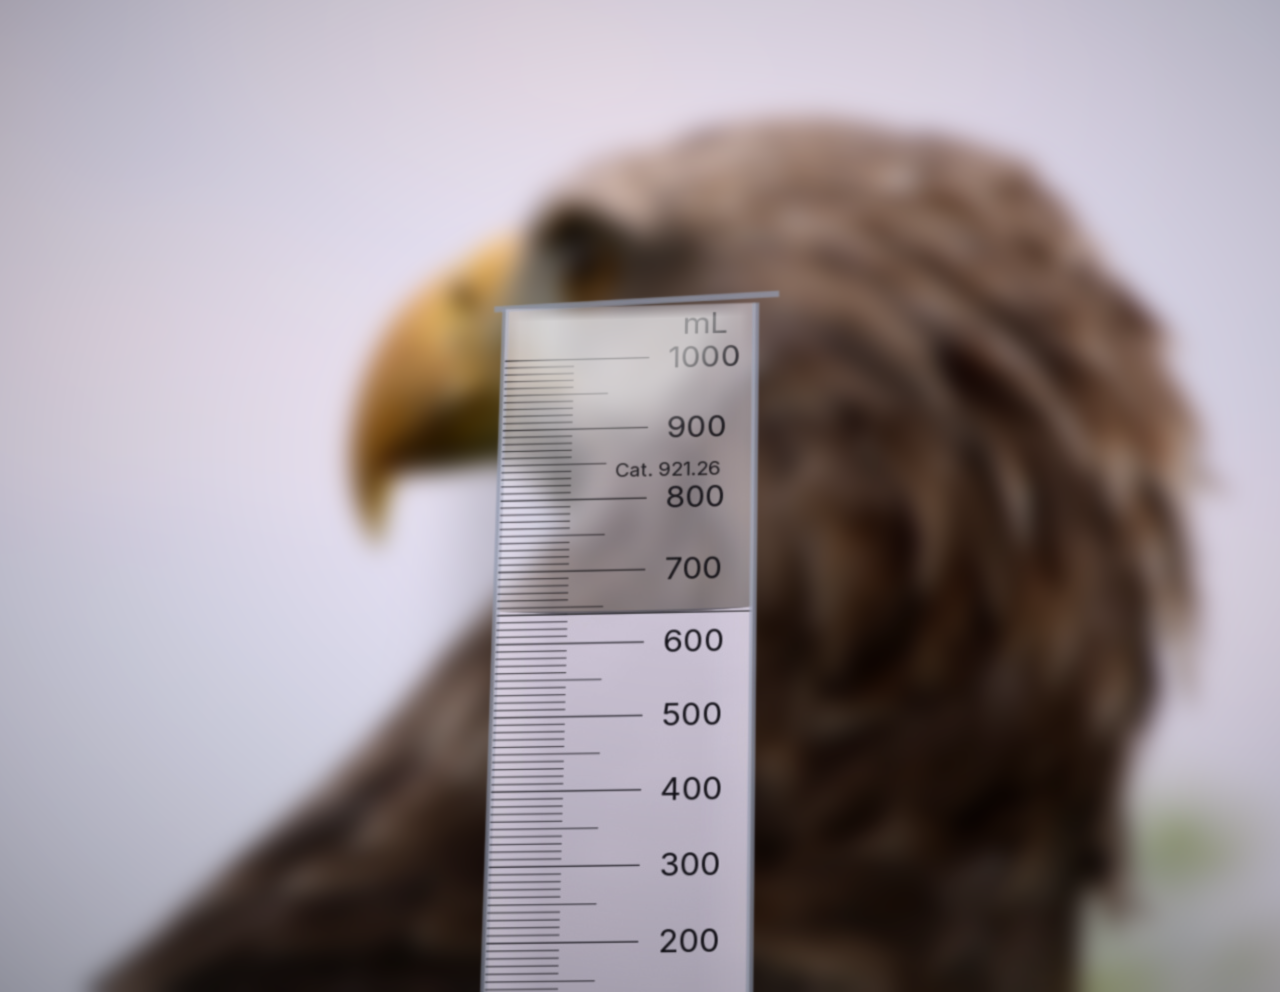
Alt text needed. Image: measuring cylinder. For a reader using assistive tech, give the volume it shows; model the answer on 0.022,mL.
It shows 640,mL
